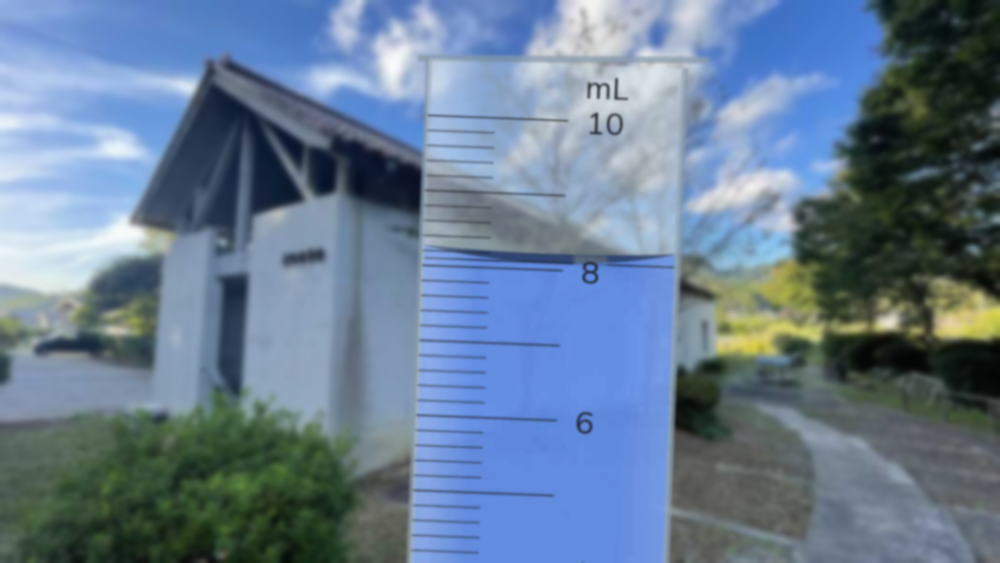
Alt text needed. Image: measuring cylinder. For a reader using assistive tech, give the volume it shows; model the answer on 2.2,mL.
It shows 8.1,mL
